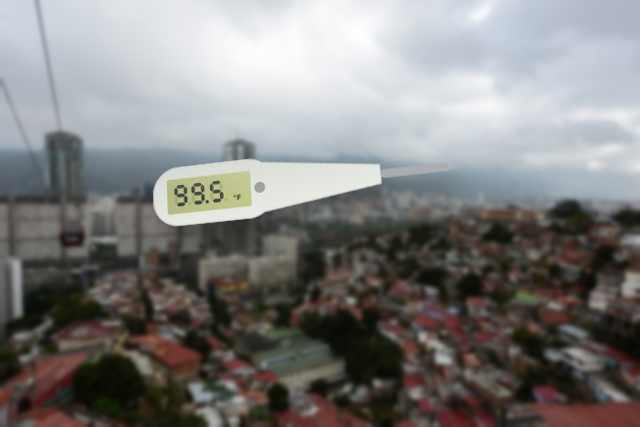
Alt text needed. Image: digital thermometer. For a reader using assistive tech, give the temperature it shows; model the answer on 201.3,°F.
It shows 99.5,°F
